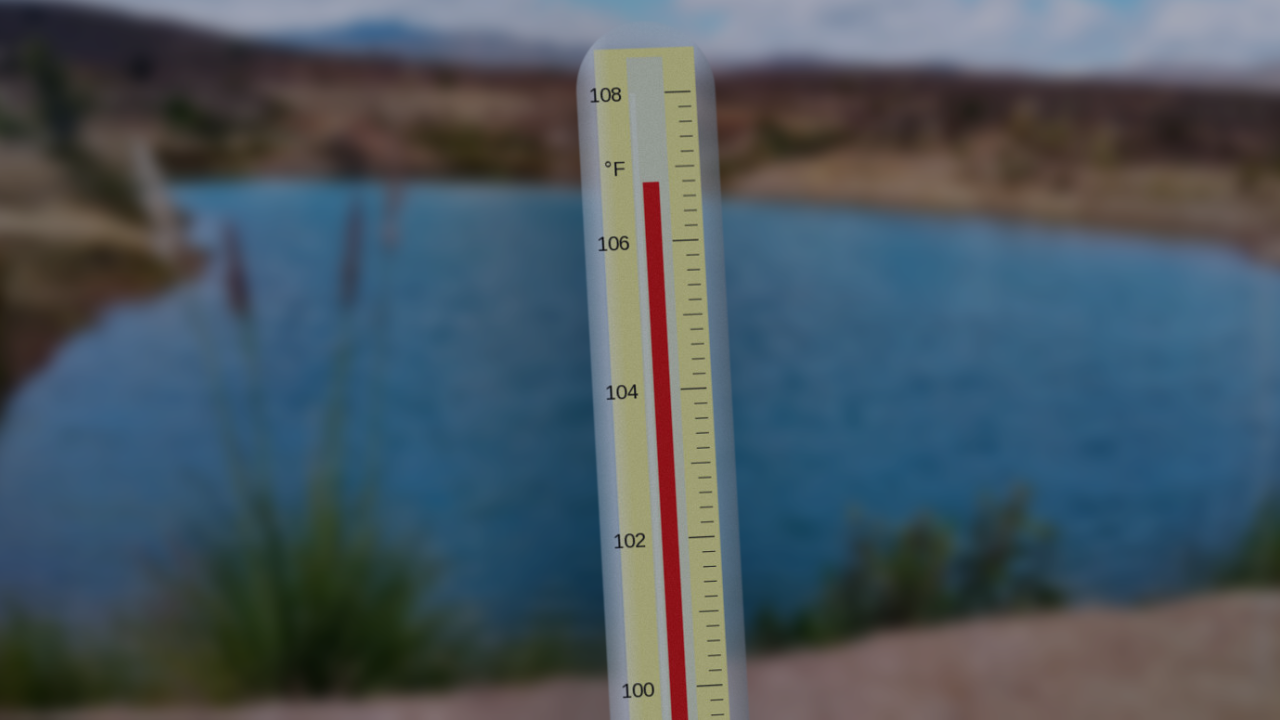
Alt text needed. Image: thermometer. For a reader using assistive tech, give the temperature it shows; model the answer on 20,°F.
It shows 106.8,°F
